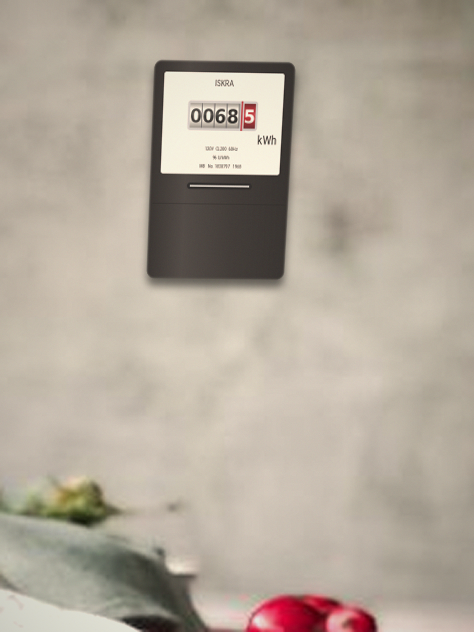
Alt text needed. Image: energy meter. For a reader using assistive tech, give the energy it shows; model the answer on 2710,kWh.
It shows 68.5,kWh
